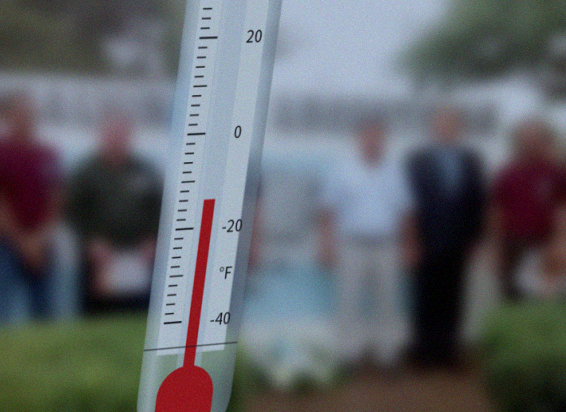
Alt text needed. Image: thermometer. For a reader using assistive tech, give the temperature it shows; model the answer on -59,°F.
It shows -14,°F
